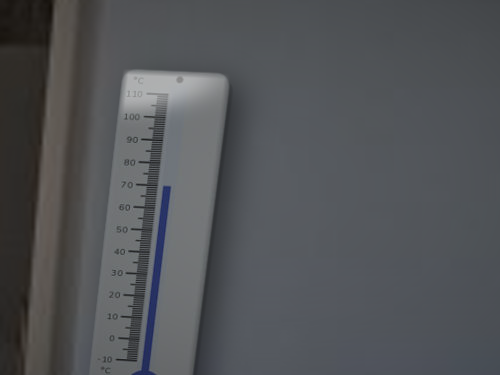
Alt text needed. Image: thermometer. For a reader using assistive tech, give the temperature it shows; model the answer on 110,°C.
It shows 70,°C
